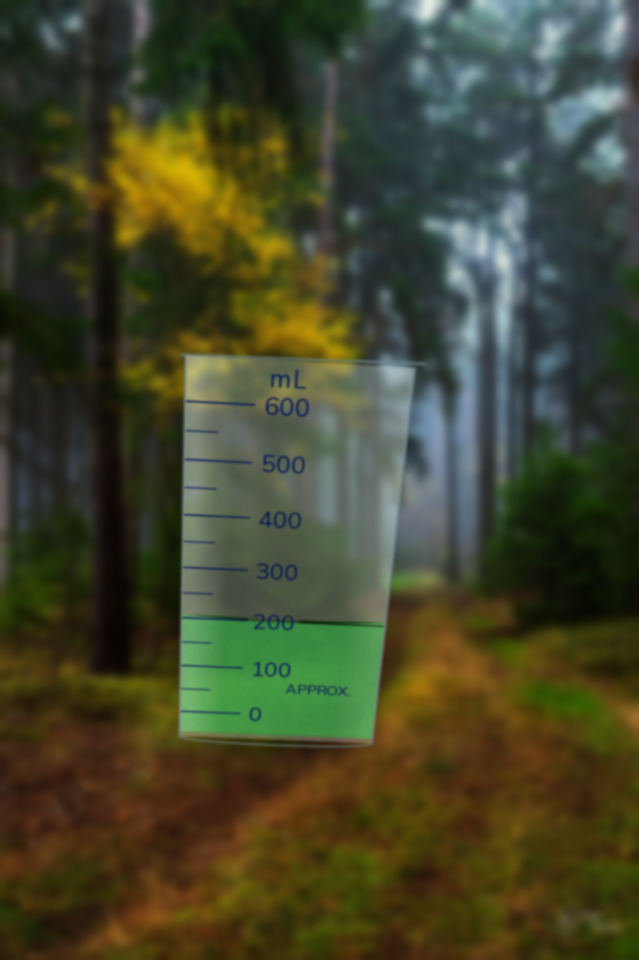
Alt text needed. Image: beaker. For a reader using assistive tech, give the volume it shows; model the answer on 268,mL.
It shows 200,mL
